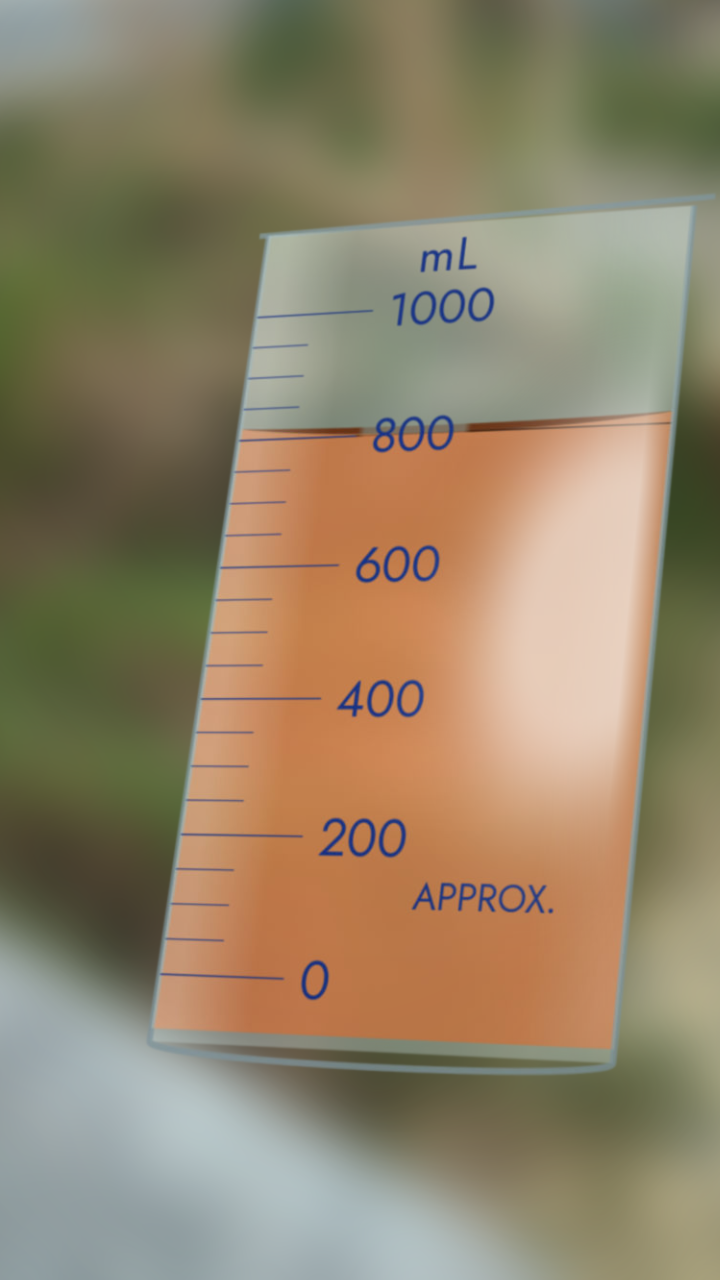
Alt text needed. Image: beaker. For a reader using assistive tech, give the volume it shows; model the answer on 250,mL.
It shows 800,mL
